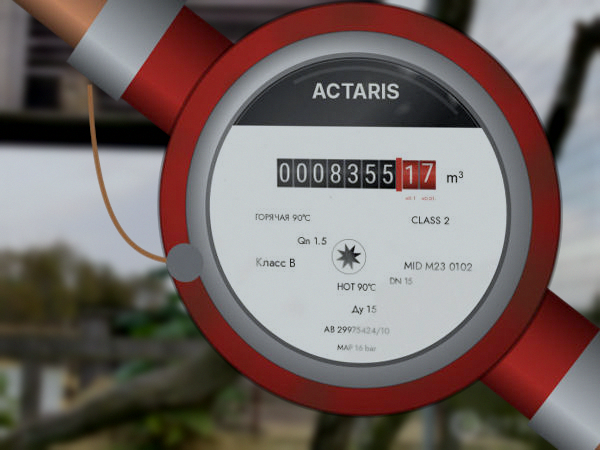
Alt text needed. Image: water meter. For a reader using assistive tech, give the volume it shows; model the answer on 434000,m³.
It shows 8355.17,m³
